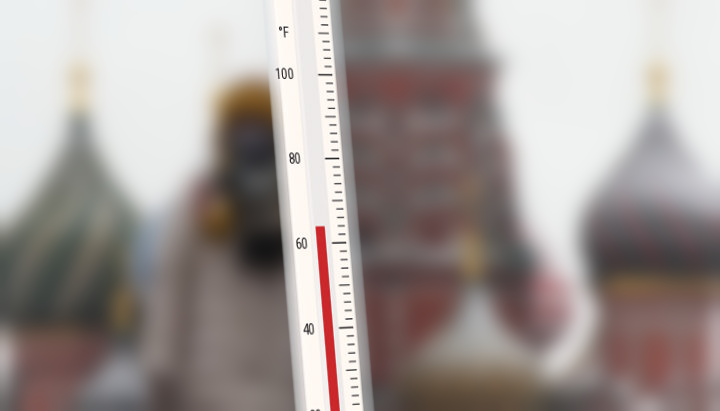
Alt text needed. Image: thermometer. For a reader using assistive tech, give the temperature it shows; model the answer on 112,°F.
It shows 64,°F
